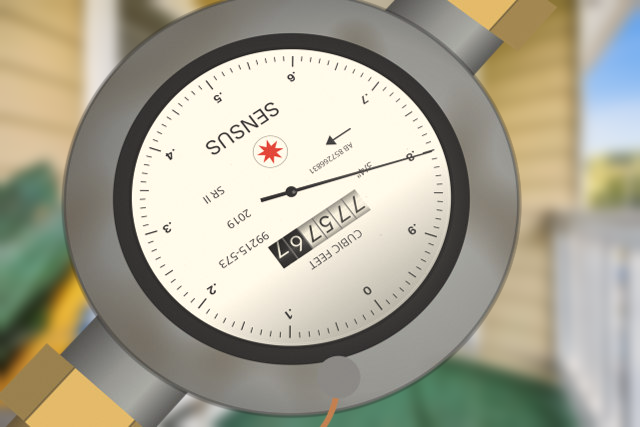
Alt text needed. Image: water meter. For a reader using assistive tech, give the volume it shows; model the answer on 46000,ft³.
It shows 775766.80,ft³
